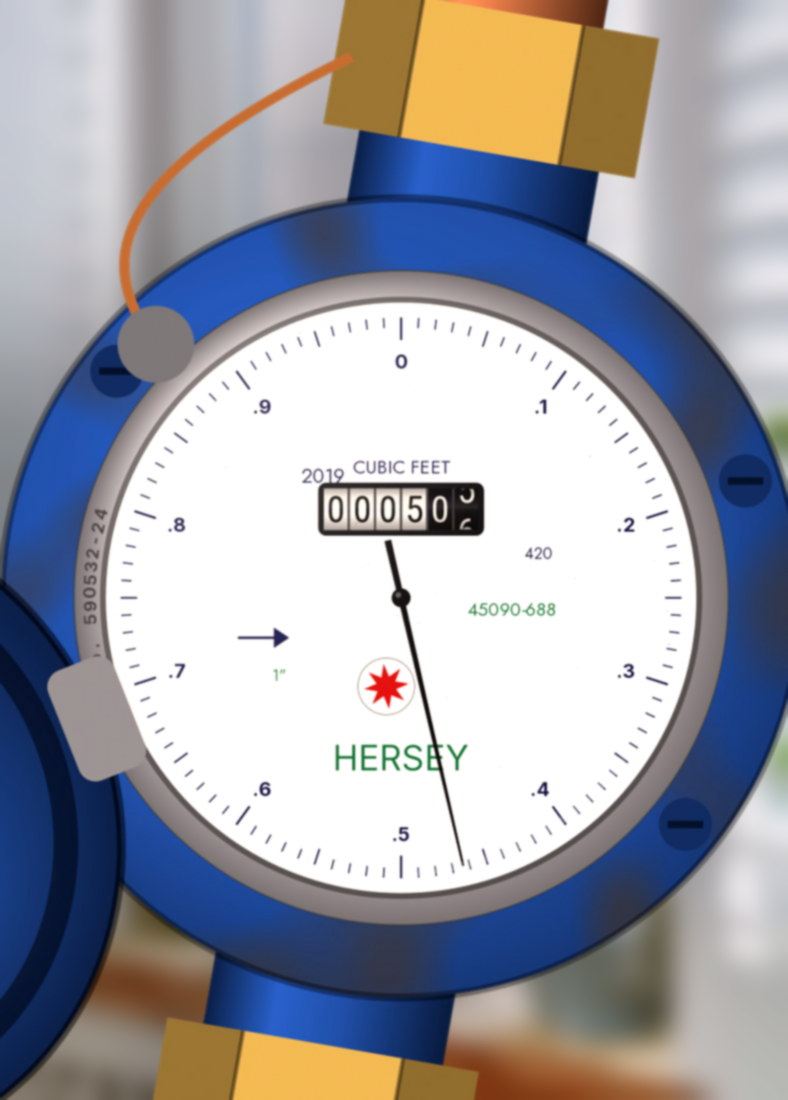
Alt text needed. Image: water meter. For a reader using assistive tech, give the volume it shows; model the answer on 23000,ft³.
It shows 505.46,ft³
